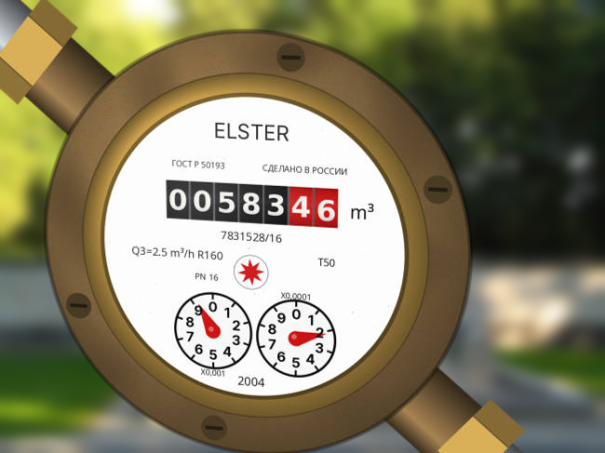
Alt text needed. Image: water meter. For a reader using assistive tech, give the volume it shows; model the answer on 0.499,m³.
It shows 583.4592,m³
